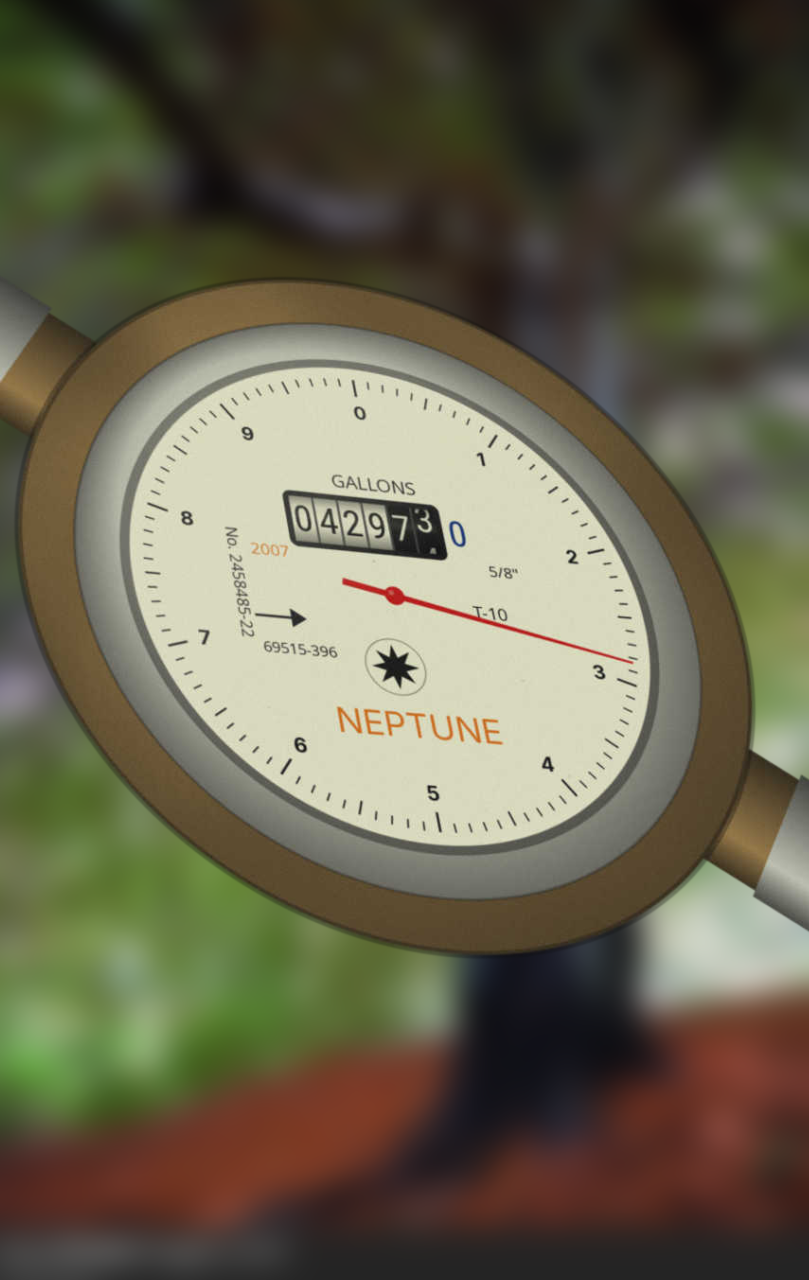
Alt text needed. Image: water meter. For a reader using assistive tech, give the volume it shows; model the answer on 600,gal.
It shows 429732.8,gal
